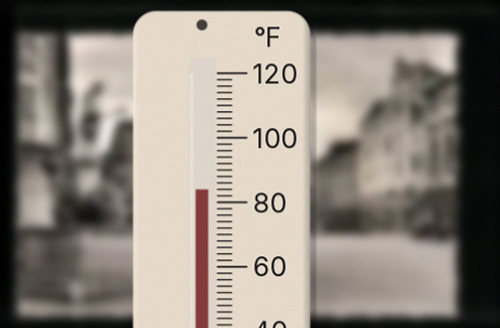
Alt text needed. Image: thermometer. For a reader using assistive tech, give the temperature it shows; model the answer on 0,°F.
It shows 84,°F
